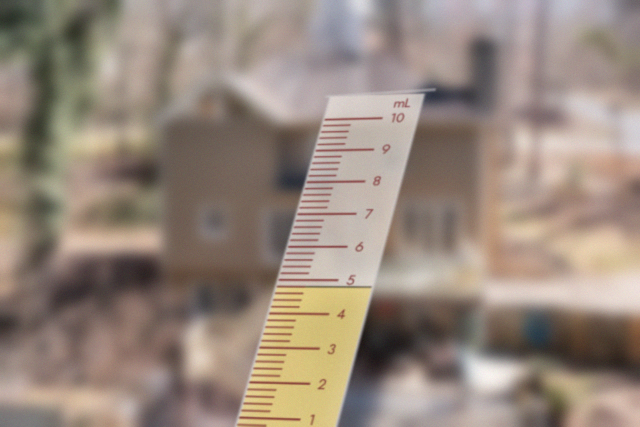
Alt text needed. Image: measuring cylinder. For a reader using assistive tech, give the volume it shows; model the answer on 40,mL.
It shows 4.8,mL
